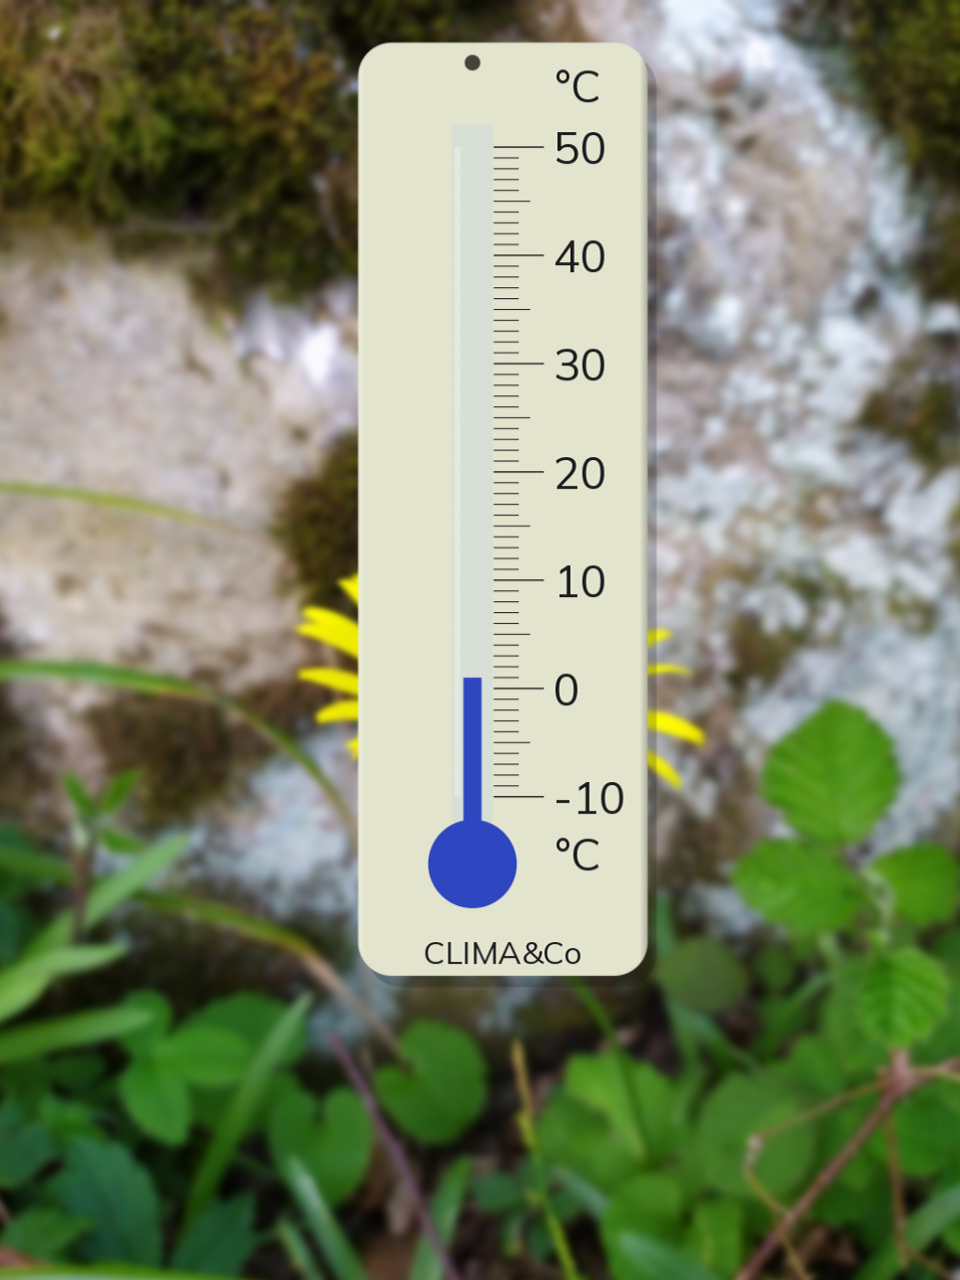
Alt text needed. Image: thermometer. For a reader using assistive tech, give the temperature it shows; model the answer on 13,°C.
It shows 1,°C
